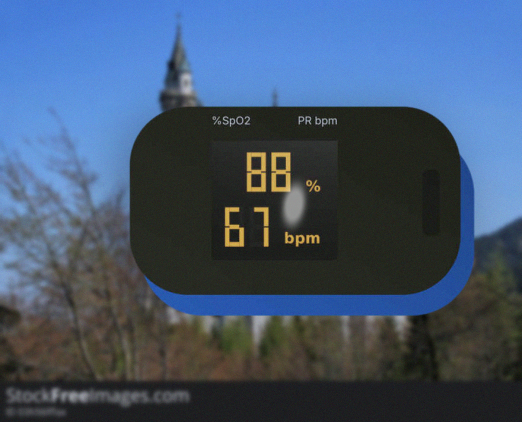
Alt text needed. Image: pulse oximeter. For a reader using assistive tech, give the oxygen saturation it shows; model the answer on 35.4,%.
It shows 88,%
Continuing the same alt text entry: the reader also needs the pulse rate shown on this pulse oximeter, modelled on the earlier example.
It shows 67,bpm
